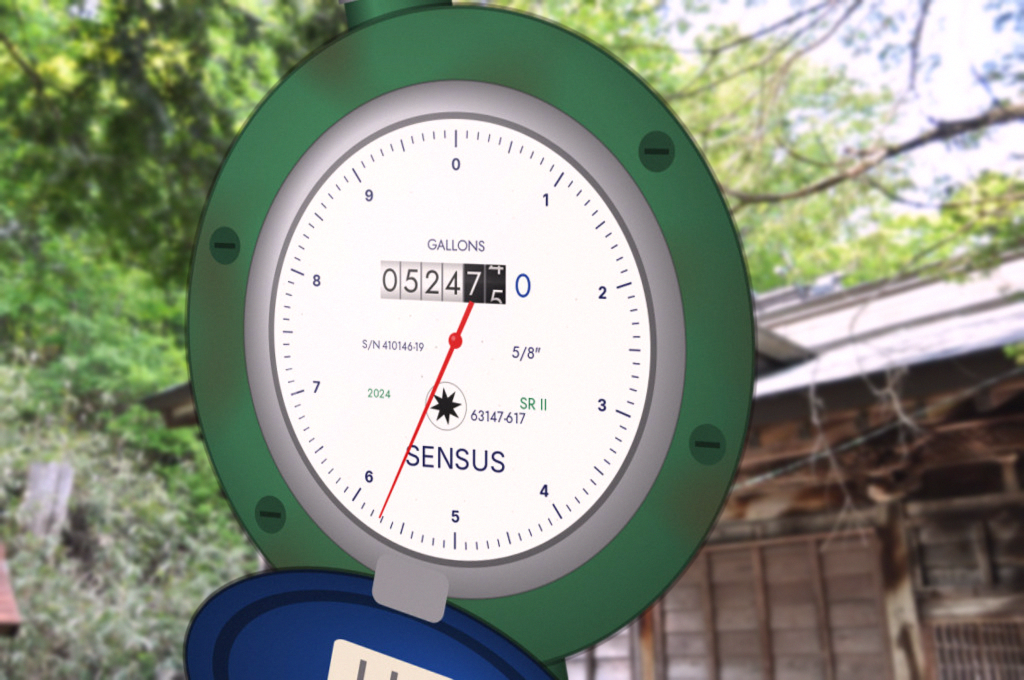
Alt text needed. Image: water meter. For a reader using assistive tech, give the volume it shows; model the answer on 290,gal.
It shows 524745.7,gal
